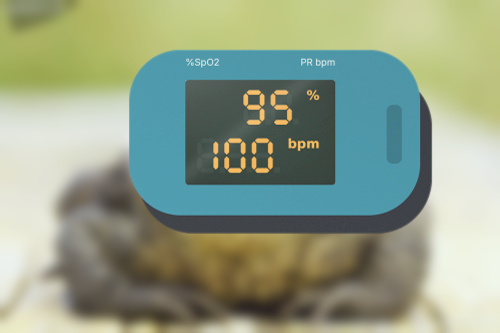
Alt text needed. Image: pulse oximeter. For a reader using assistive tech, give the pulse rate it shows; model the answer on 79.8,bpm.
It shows 100,bpm
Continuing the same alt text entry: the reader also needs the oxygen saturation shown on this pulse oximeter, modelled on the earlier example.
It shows 95,%
